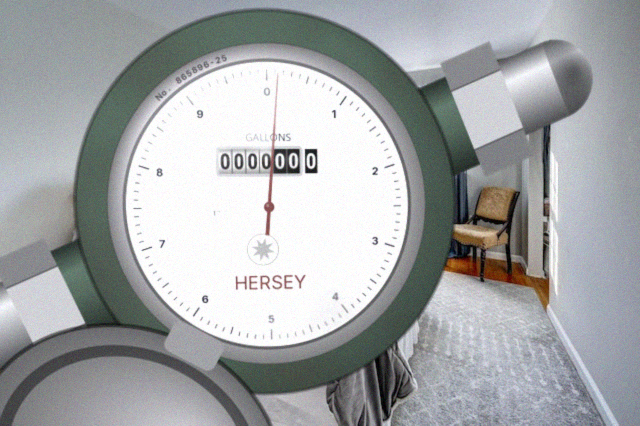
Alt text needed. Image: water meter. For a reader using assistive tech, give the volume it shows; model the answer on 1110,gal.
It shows 0.1,gal
